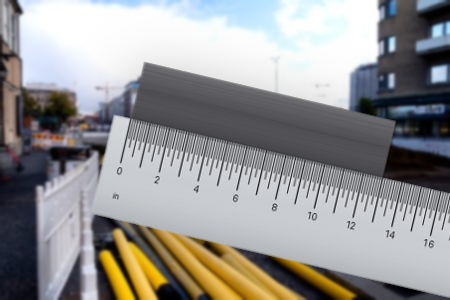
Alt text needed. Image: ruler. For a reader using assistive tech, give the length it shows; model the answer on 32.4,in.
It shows 13,in
